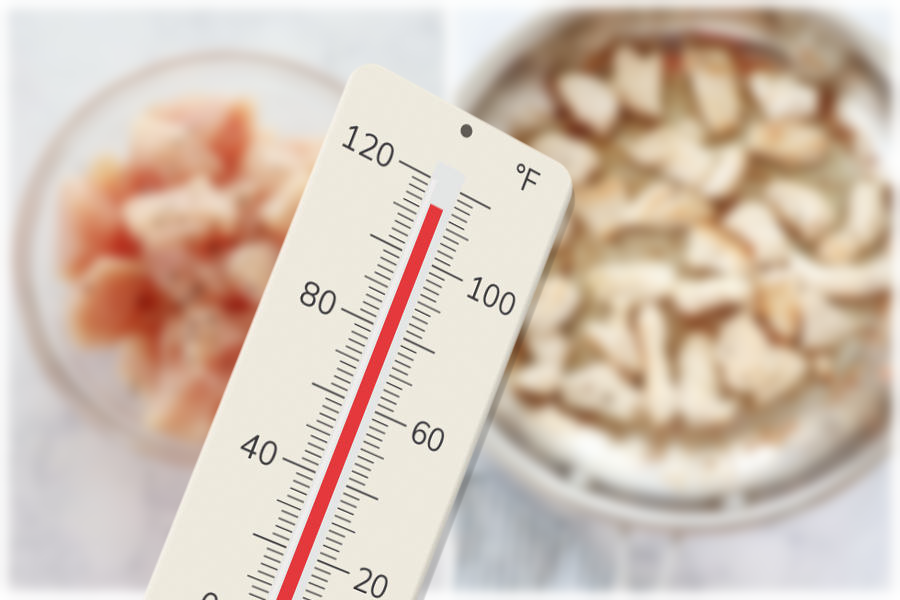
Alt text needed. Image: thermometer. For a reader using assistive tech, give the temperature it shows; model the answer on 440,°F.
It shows 114,°F
